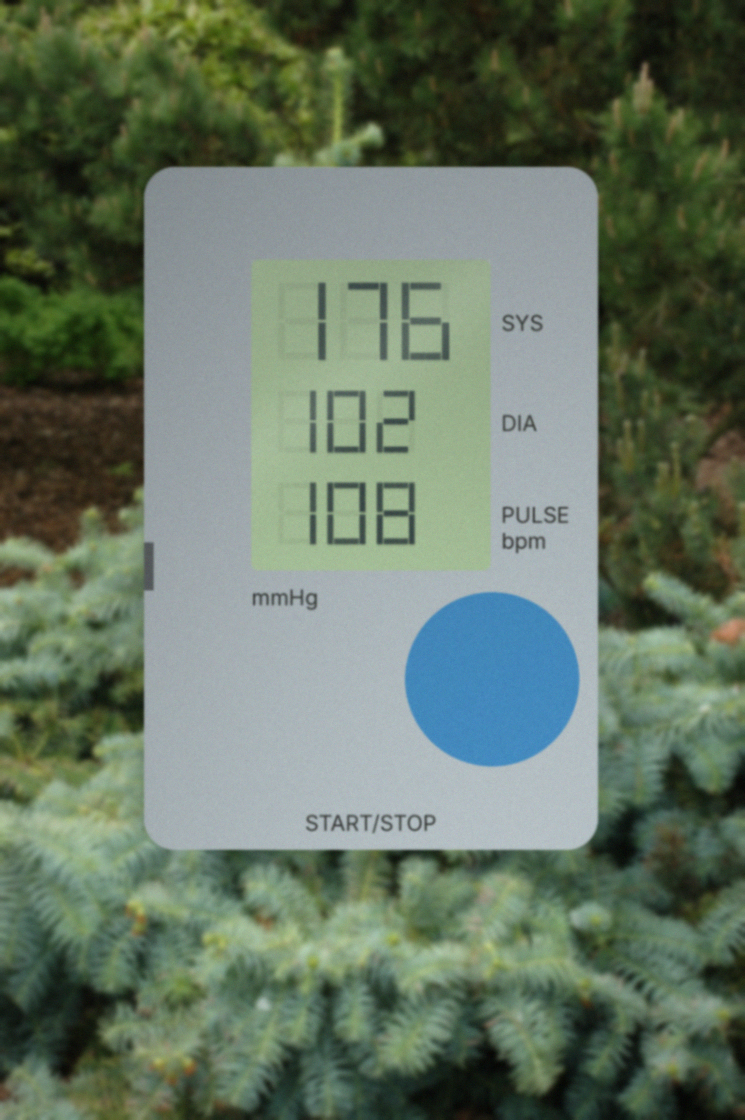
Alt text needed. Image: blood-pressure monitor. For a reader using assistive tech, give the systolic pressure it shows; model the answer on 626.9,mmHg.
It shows 176,mmHg
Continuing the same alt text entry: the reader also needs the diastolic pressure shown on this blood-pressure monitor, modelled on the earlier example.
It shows 102,mmHg
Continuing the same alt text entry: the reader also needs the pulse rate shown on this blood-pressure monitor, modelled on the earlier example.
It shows 108,bpm
